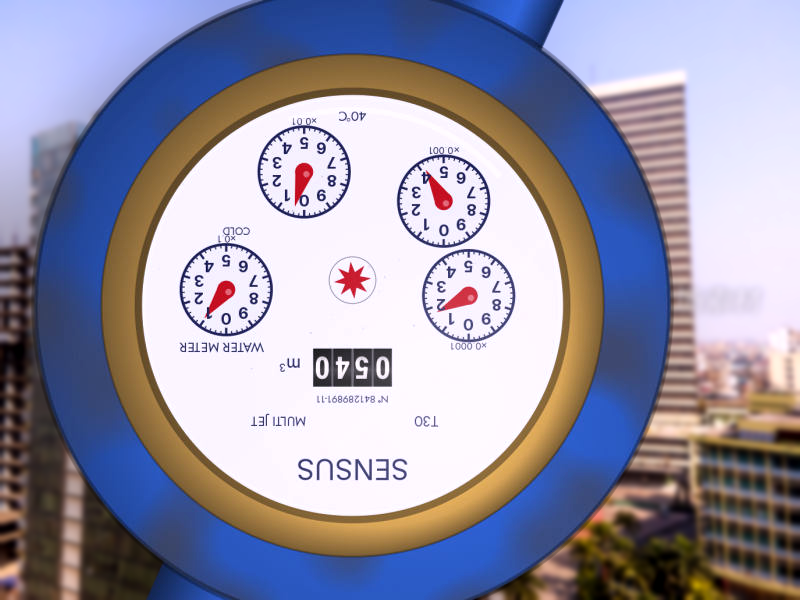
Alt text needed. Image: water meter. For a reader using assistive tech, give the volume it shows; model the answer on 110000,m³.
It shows 540.1041,m³
